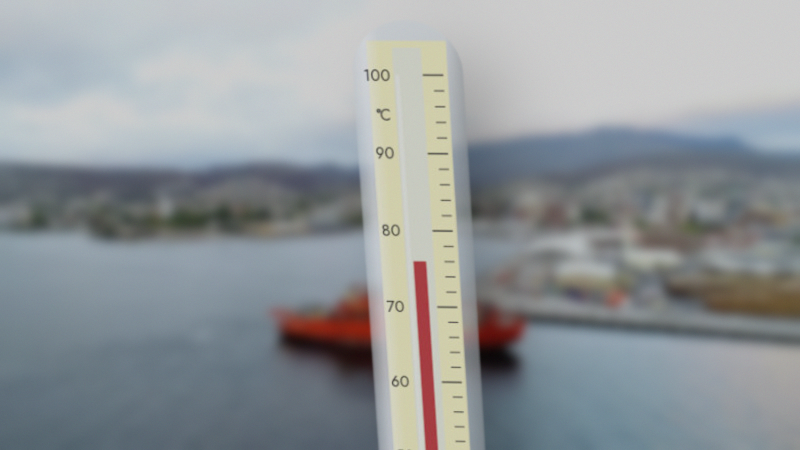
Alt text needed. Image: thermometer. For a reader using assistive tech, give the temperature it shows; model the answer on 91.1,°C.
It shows 76,°C
